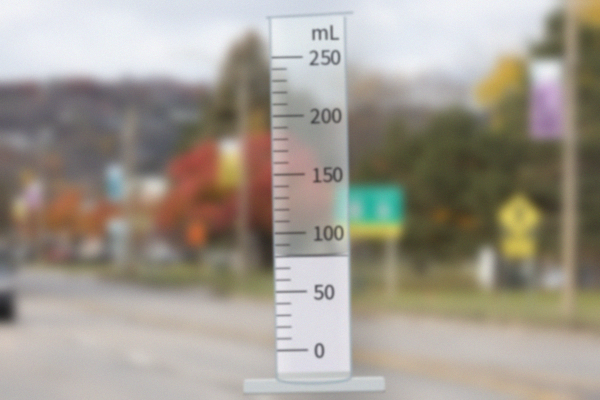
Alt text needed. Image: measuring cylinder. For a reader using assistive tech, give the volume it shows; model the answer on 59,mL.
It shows 80,mL
